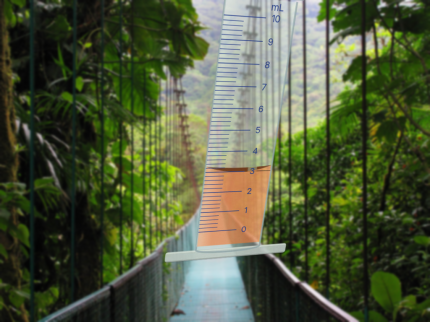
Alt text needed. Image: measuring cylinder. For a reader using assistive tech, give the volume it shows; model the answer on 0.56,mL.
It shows 3,mL
